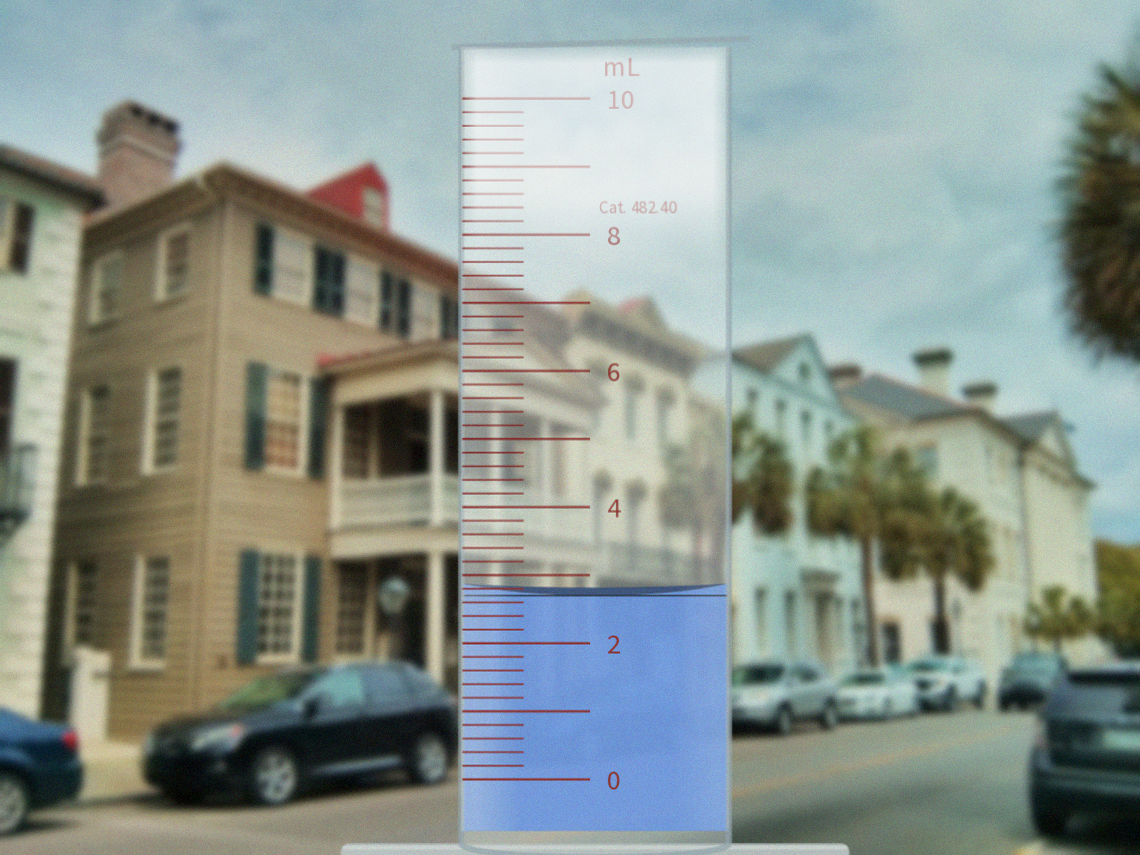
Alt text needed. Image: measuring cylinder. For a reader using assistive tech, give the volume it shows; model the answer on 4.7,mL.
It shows 2.7,mL
